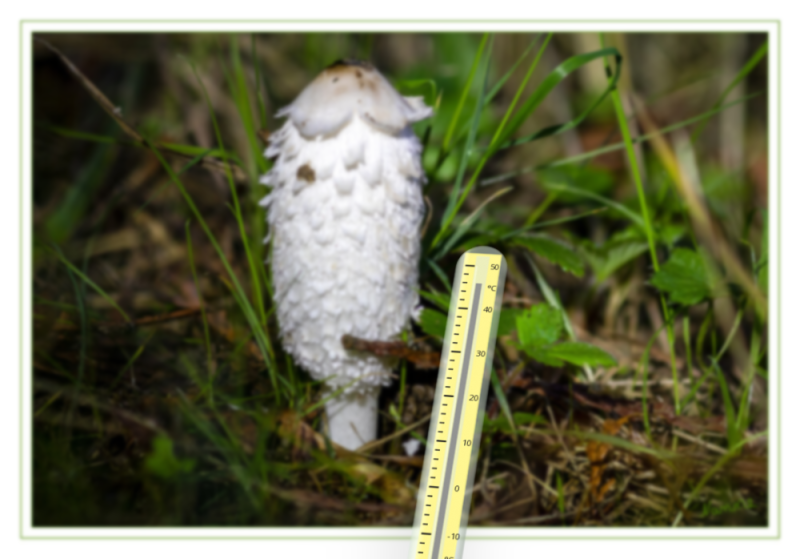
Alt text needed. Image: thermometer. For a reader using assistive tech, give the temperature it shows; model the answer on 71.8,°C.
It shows 46,°C
